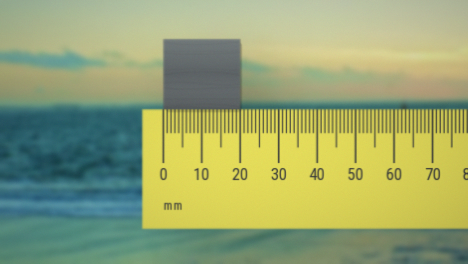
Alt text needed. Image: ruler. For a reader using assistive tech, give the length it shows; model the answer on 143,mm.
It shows 20,mm
